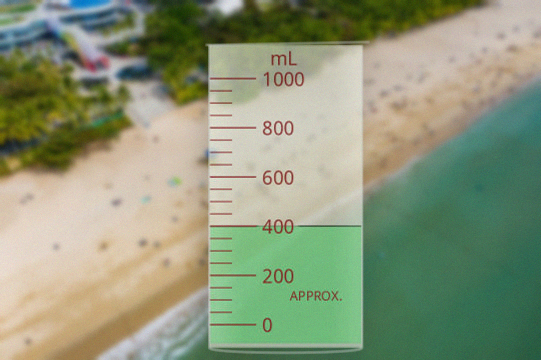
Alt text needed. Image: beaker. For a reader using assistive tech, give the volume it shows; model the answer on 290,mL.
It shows 400,mL
